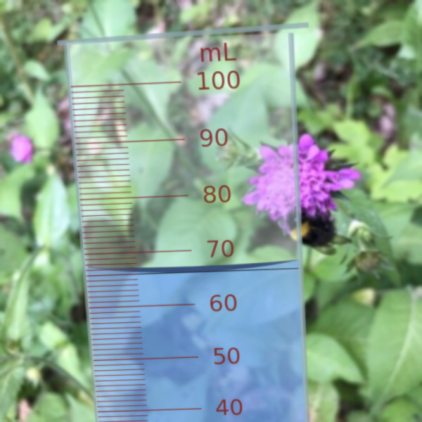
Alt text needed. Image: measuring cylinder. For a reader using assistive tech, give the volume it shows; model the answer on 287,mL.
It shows 66,mL
